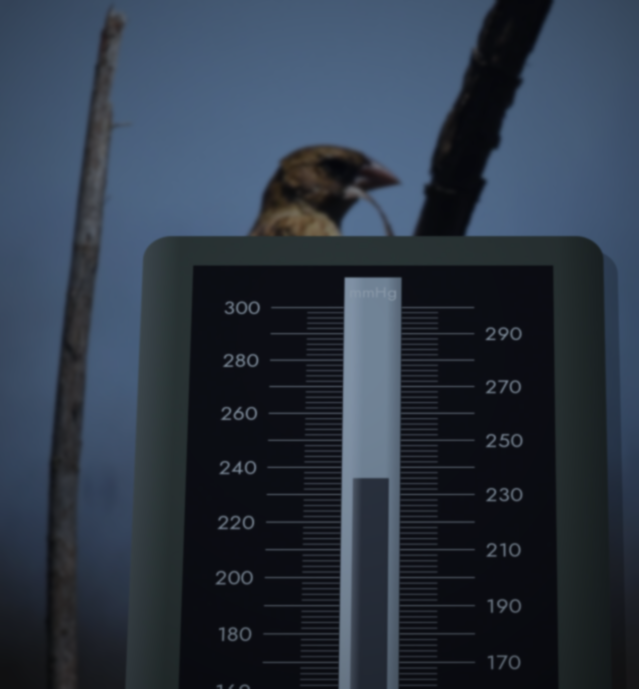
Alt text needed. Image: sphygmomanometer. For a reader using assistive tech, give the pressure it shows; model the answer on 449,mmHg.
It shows 236,mmHg
